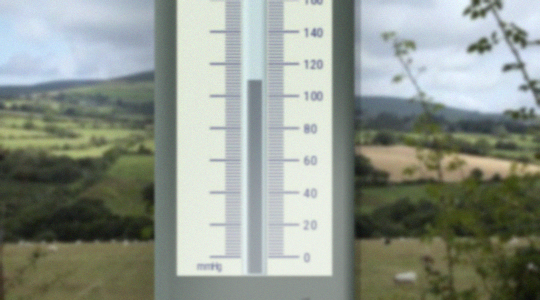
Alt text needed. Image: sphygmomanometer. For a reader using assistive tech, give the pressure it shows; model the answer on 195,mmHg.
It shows 110,mmHg
